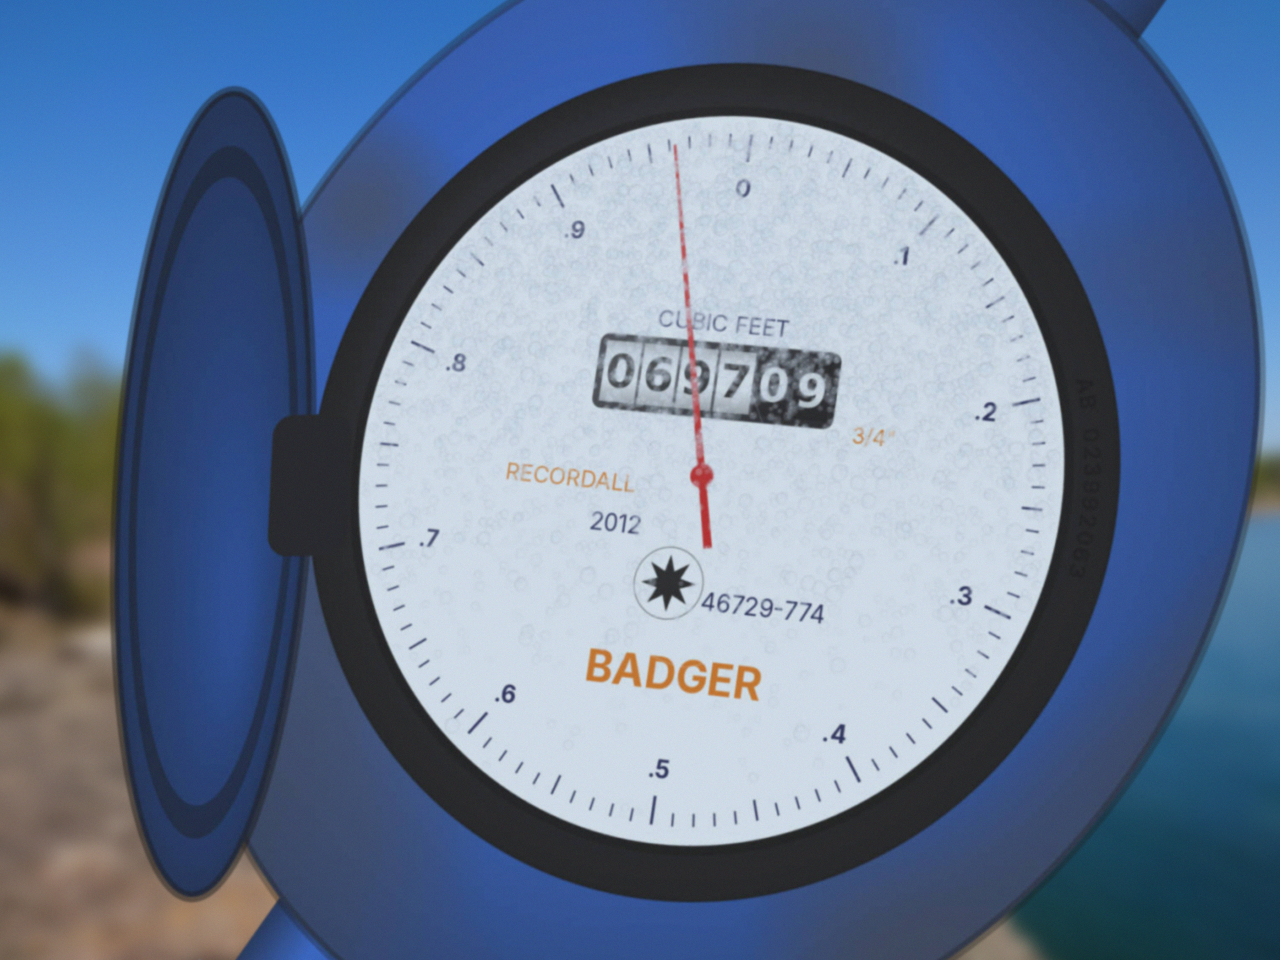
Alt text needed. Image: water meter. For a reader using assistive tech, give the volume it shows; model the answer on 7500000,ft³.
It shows 69708.96,ft³
